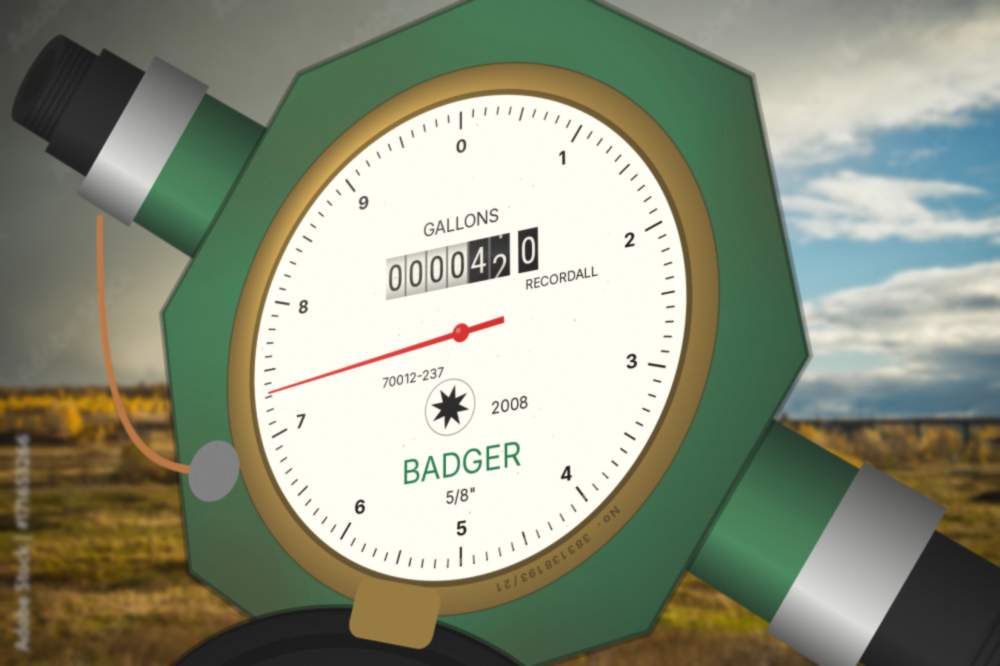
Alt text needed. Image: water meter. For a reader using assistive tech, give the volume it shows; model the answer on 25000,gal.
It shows 417.3,gal
